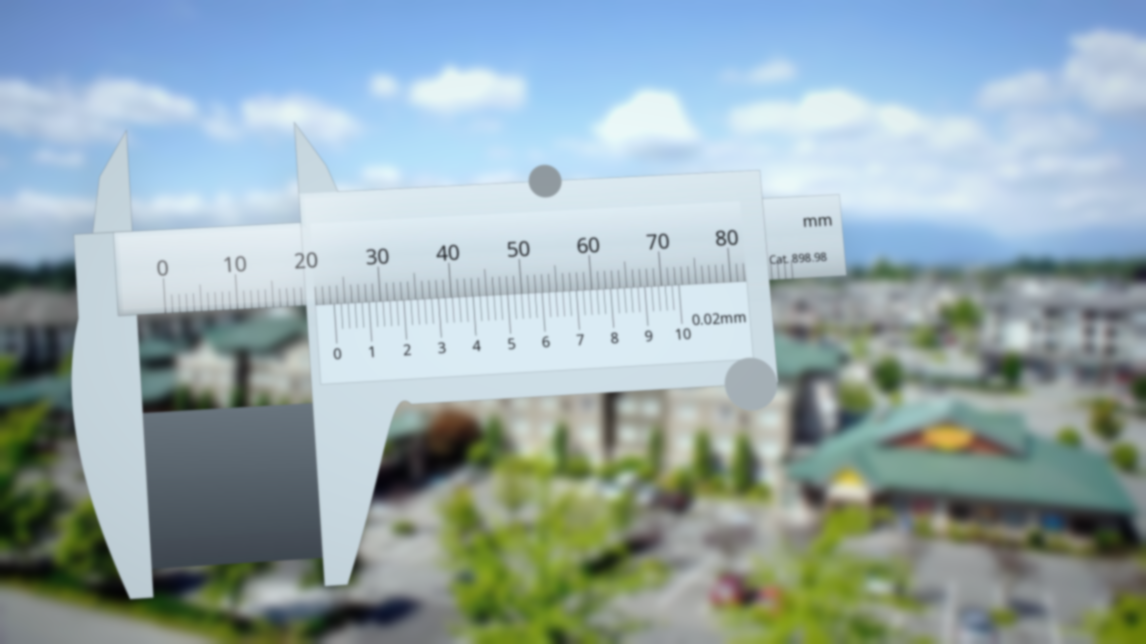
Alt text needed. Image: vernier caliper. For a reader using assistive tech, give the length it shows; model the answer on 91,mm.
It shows 23.5,mm
